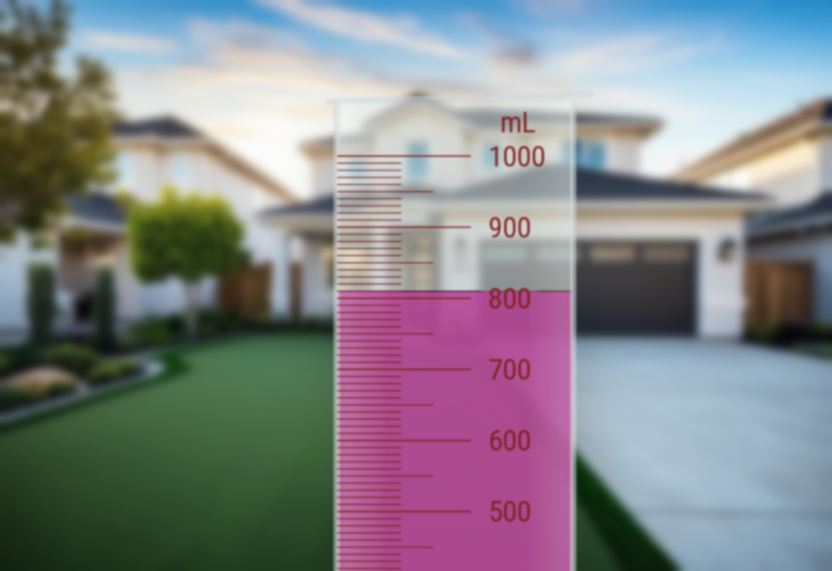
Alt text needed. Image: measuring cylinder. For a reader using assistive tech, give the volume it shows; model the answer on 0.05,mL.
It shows 810,mL
